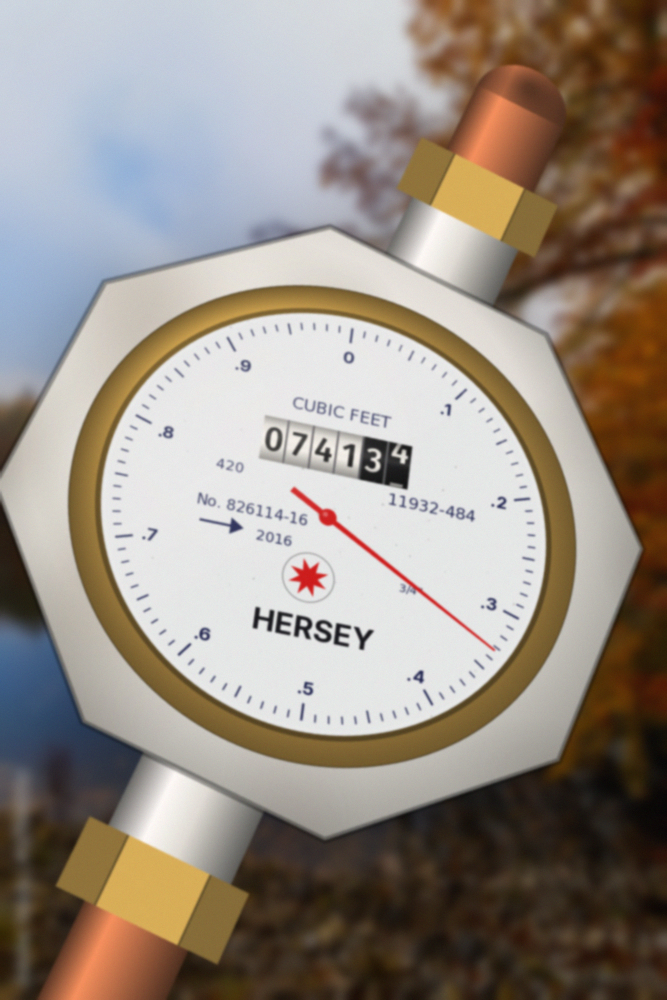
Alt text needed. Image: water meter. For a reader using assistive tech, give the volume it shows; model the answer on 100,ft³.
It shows 74134.33,ft³
